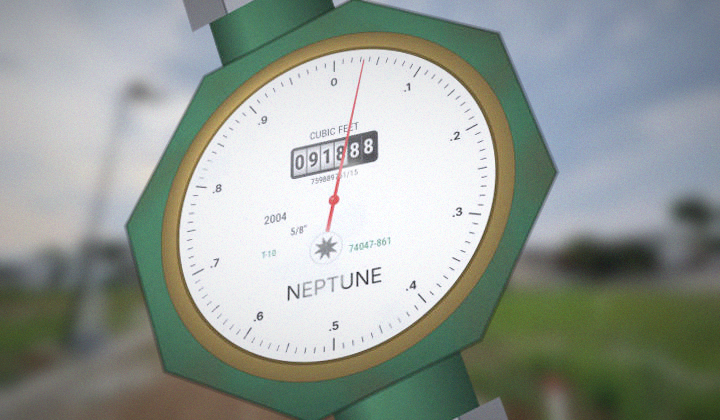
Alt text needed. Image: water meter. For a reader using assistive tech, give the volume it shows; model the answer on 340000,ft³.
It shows 91888.03,ft³
